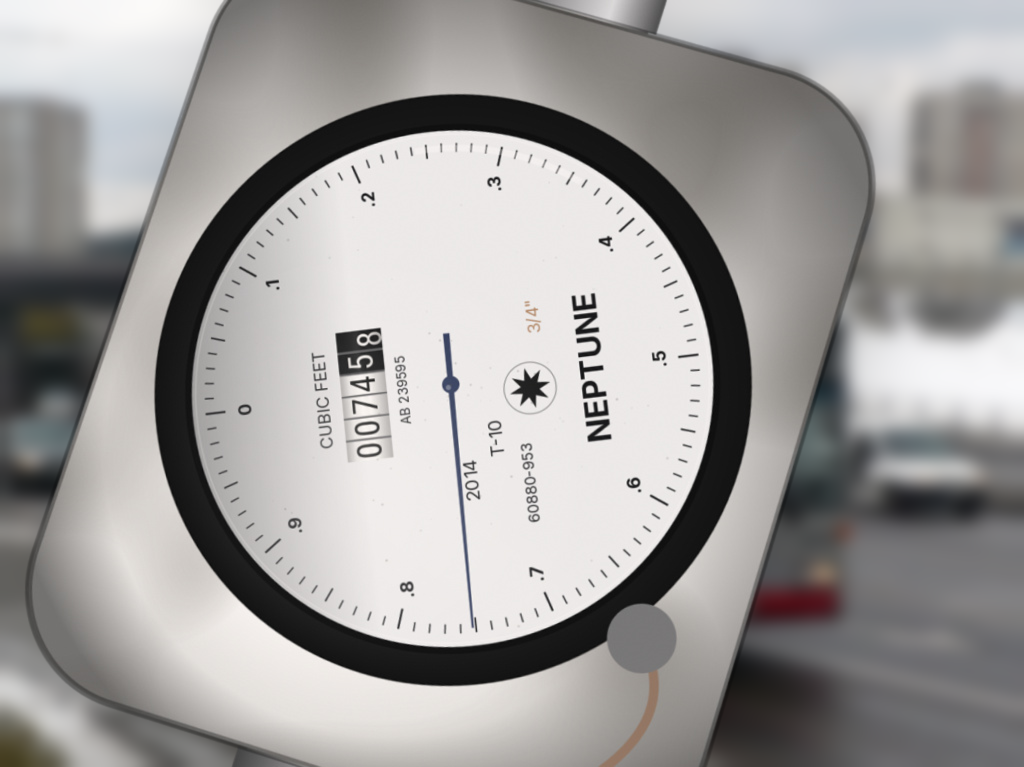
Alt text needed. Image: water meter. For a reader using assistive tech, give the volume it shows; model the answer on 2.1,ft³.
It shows 7457.75,ft³
